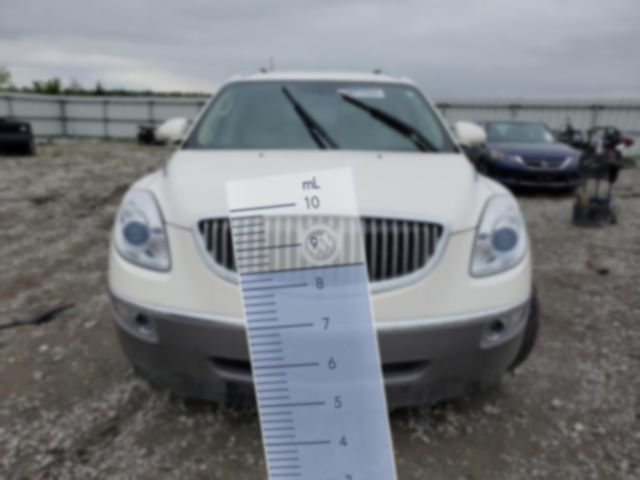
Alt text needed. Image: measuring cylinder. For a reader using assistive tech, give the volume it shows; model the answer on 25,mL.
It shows 8.4,mL
